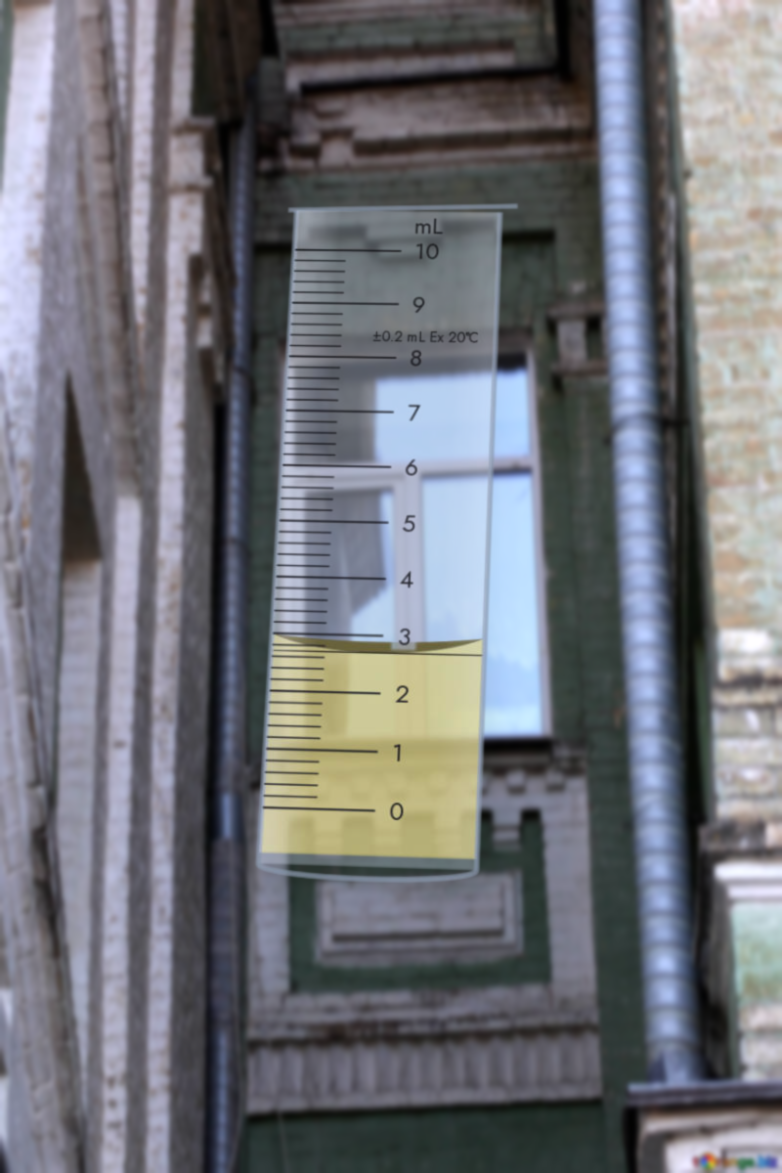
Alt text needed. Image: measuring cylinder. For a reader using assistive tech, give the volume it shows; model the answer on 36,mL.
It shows 2.7,mL
